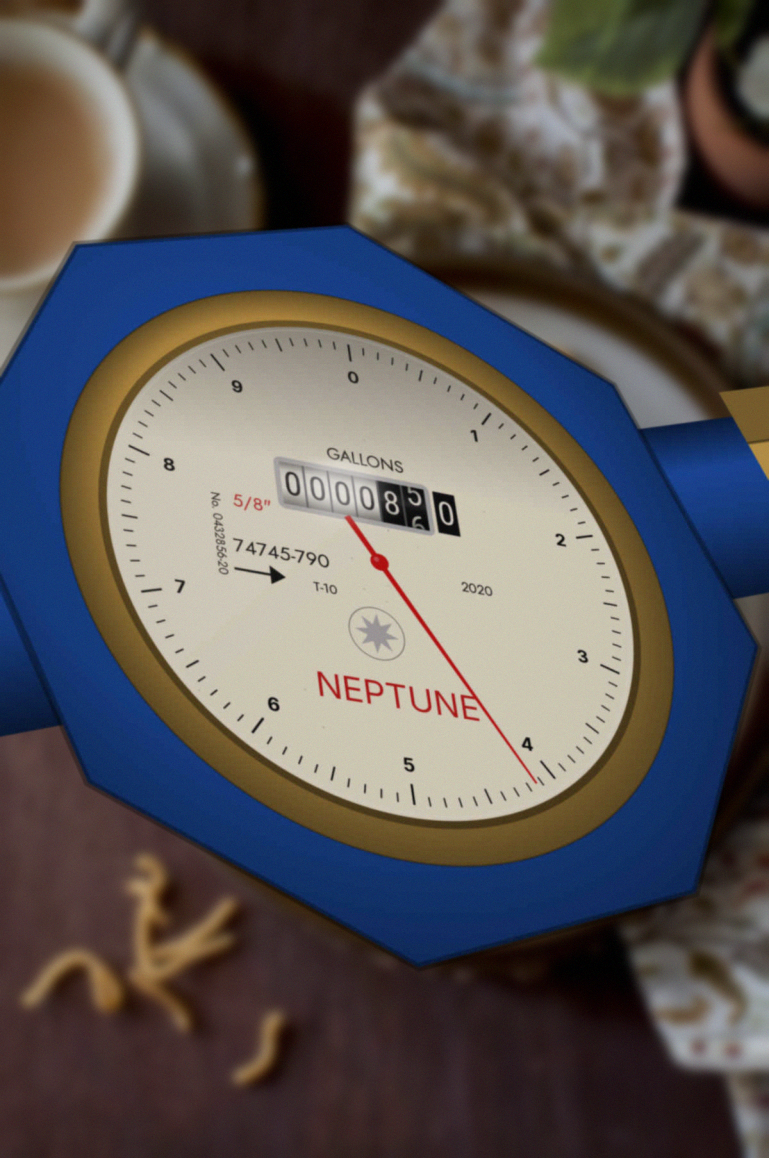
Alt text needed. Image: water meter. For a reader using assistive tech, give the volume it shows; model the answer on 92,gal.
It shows 854.1,gal
